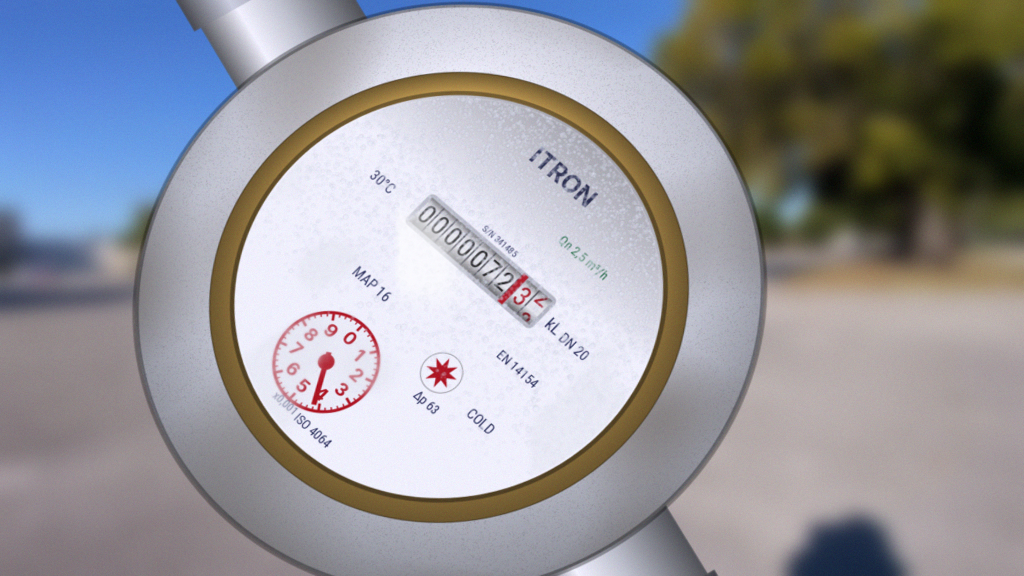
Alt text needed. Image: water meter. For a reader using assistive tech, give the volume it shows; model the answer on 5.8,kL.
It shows 72.324,kL
